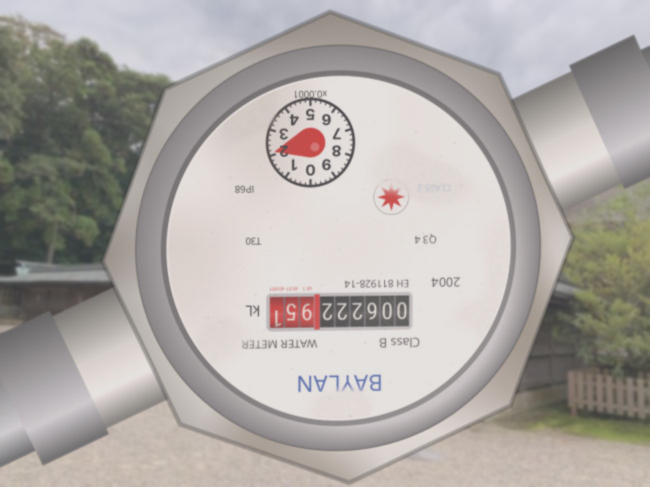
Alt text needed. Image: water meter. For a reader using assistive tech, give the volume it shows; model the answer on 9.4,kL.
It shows 6222.9512,kL
